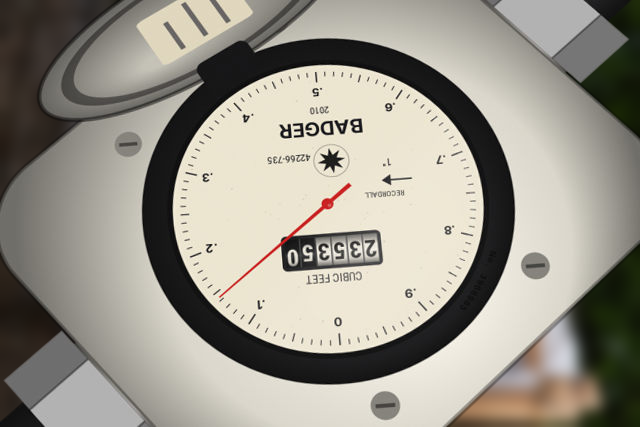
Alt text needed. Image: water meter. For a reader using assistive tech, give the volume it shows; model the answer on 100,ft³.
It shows 235350.14,ft³
